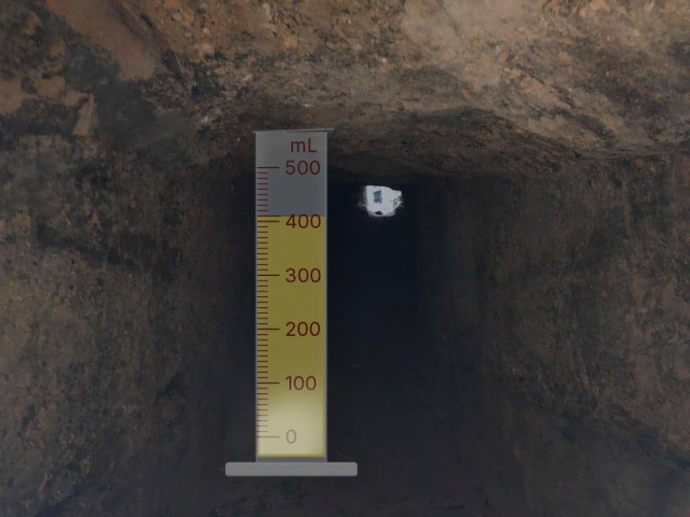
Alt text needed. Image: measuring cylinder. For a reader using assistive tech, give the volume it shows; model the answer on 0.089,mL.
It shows 410,mL
